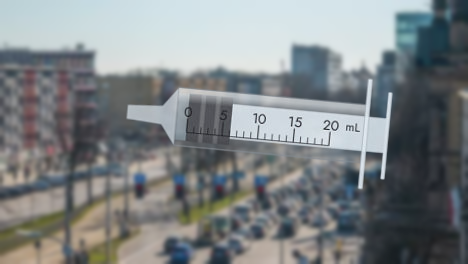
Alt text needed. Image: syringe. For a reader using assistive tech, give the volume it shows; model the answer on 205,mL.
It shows 0,mL
